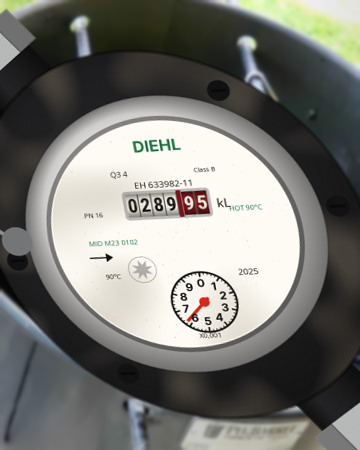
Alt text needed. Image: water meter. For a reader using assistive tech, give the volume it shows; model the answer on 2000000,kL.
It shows 289.956,kL
